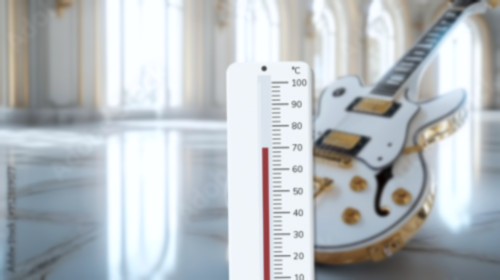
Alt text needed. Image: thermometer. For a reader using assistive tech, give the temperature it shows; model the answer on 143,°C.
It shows 70,°C
